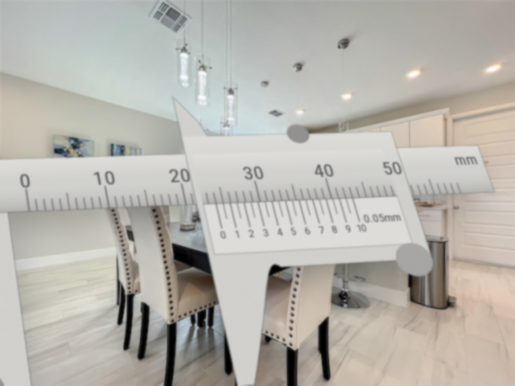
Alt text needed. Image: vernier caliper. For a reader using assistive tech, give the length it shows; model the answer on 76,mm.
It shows 24.0,mm
